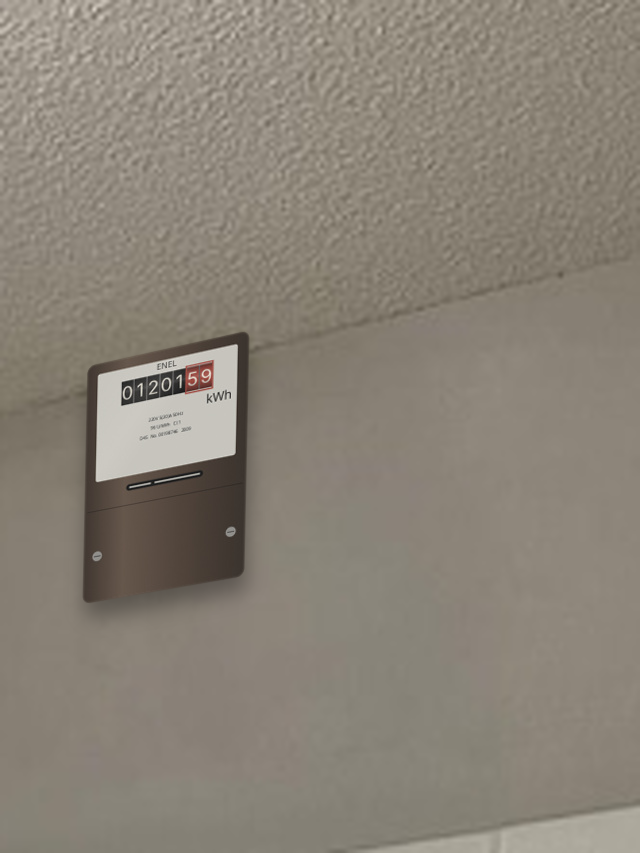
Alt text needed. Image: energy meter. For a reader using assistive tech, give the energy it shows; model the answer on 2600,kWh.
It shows 1201.59,kWh
